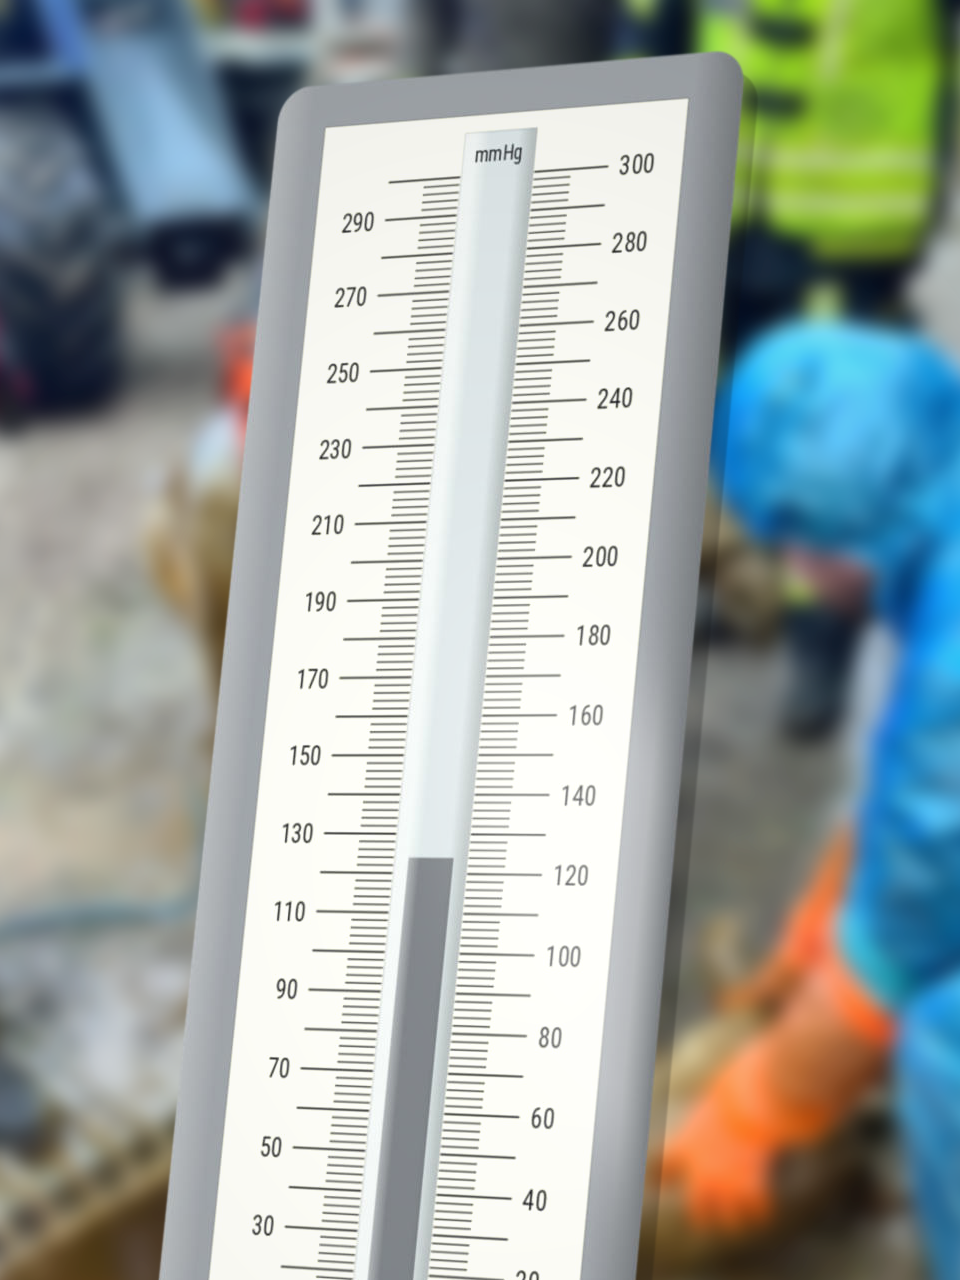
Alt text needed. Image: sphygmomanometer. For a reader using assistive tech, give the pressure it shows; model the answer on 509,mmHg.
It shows 124,mmHg
